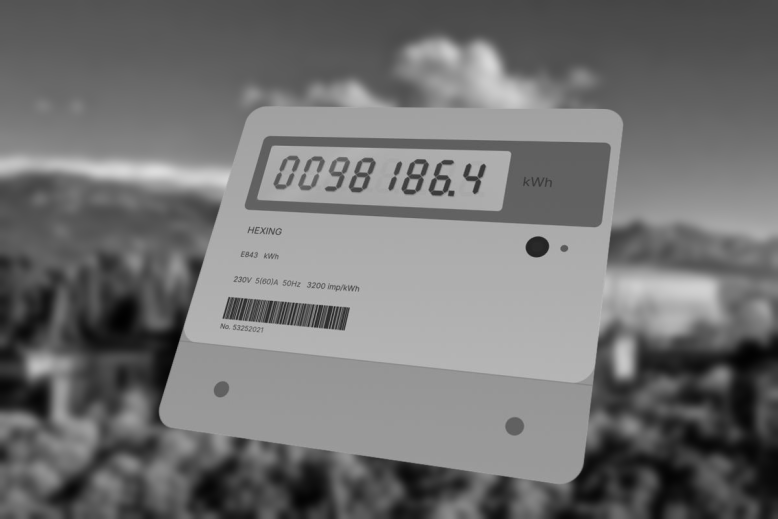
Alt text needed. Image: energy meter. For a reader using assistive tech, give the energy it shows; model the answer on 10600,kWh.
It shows 98186.4,kWh
